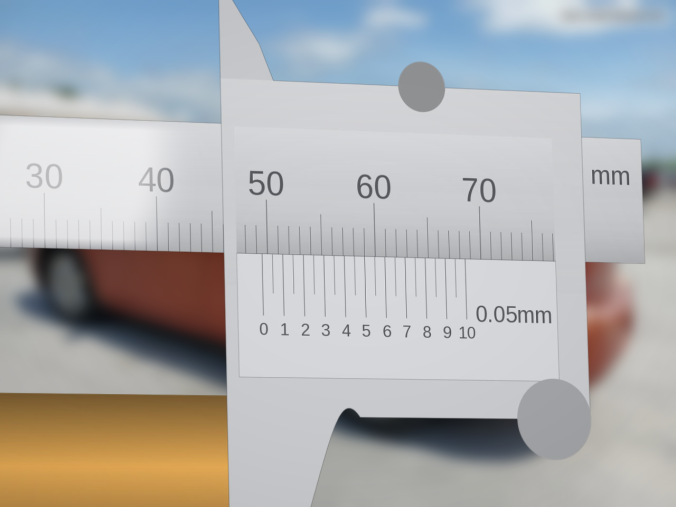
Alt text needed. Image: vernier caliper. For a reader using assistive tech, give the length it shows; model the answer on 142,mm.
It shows 49.5,mm
